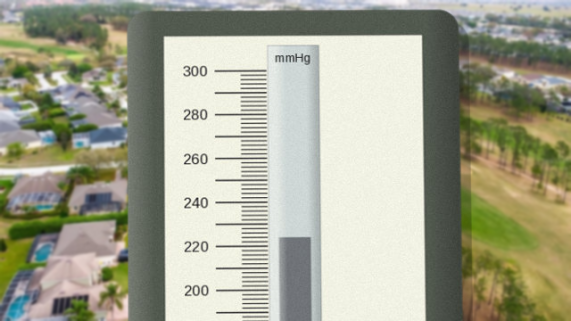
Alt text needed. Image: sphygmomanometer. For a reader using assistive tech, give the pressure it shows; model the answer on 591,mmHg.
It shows 224,mmHg
